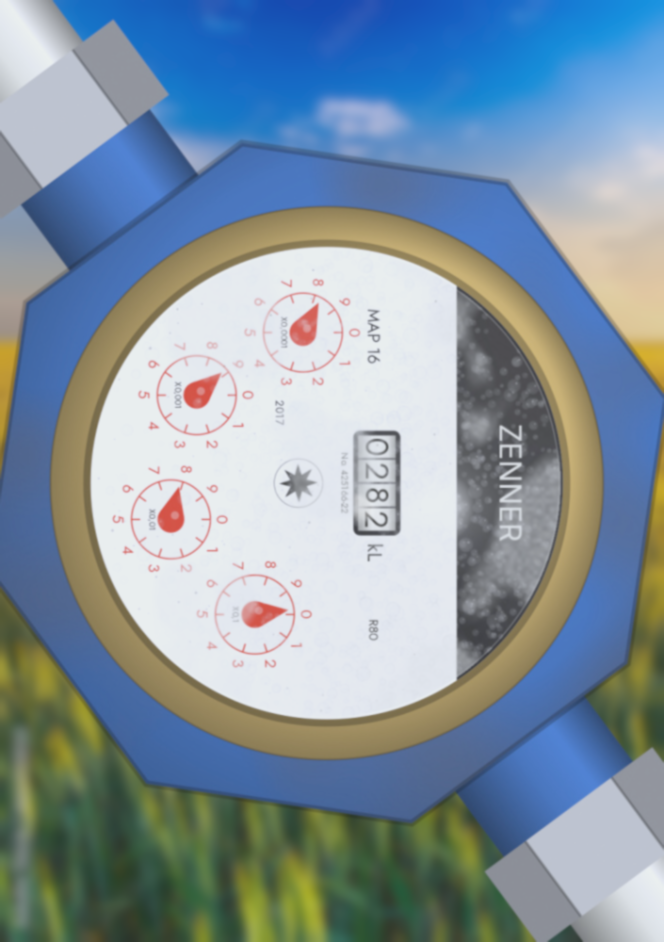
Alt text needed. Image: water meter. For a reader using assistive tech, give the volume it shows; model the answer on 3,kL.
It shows 281.9788,kL
